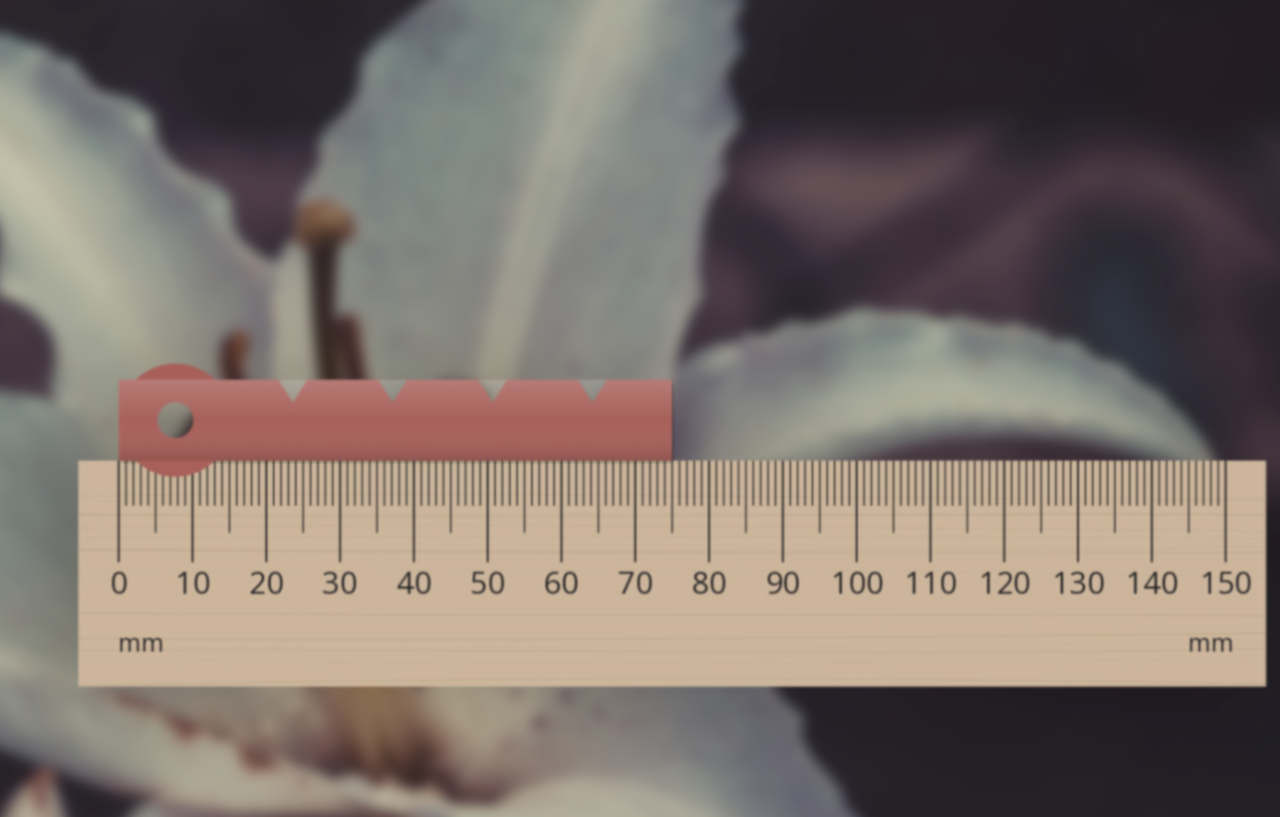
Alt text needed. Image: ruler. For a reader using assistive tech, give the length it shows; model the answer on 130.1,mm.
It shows 75,mm
